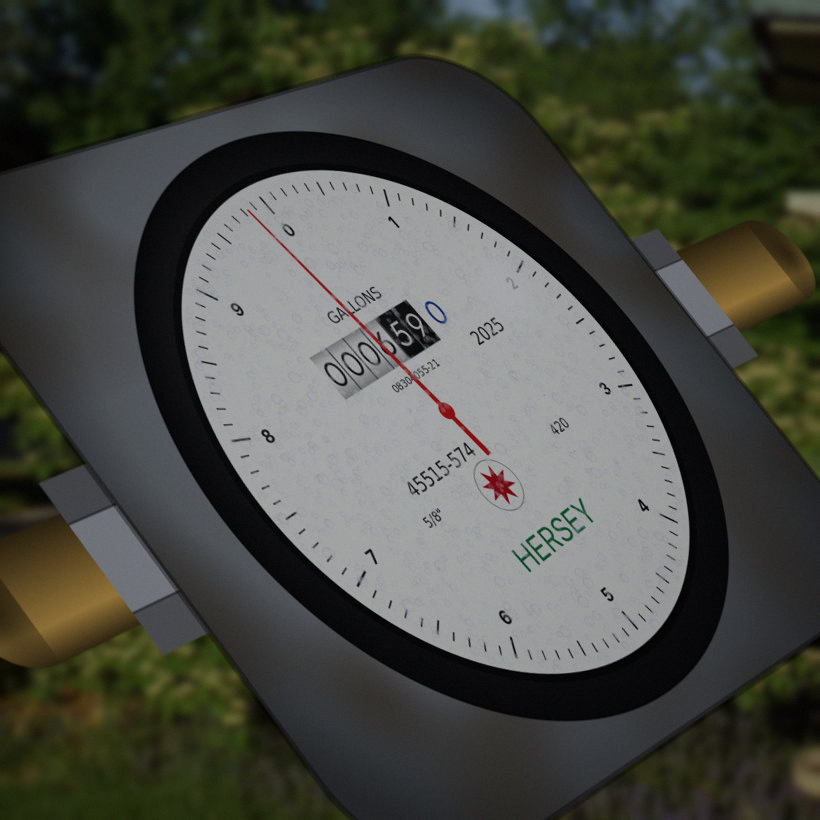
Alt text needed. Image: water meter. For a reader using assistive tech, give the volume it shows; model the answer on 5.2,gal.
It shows 6589.8,gal
